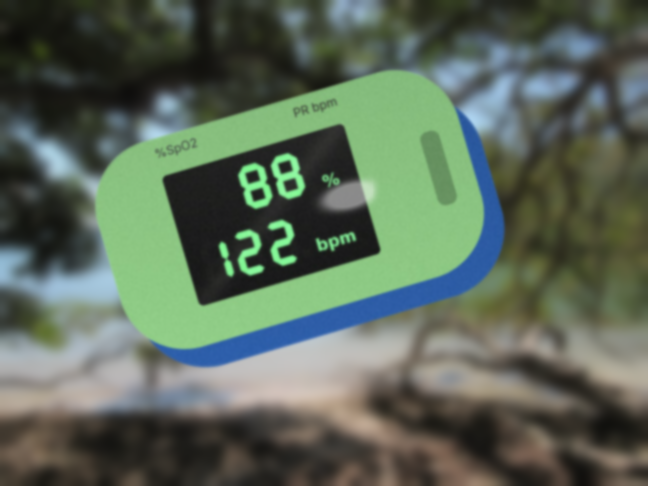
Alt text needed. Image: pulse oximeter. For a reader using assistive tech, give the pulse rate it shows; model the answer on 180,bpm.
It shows 122,bpm
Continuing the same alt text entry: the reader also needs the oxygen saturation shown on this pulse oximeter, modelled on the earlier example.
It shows 88,%
